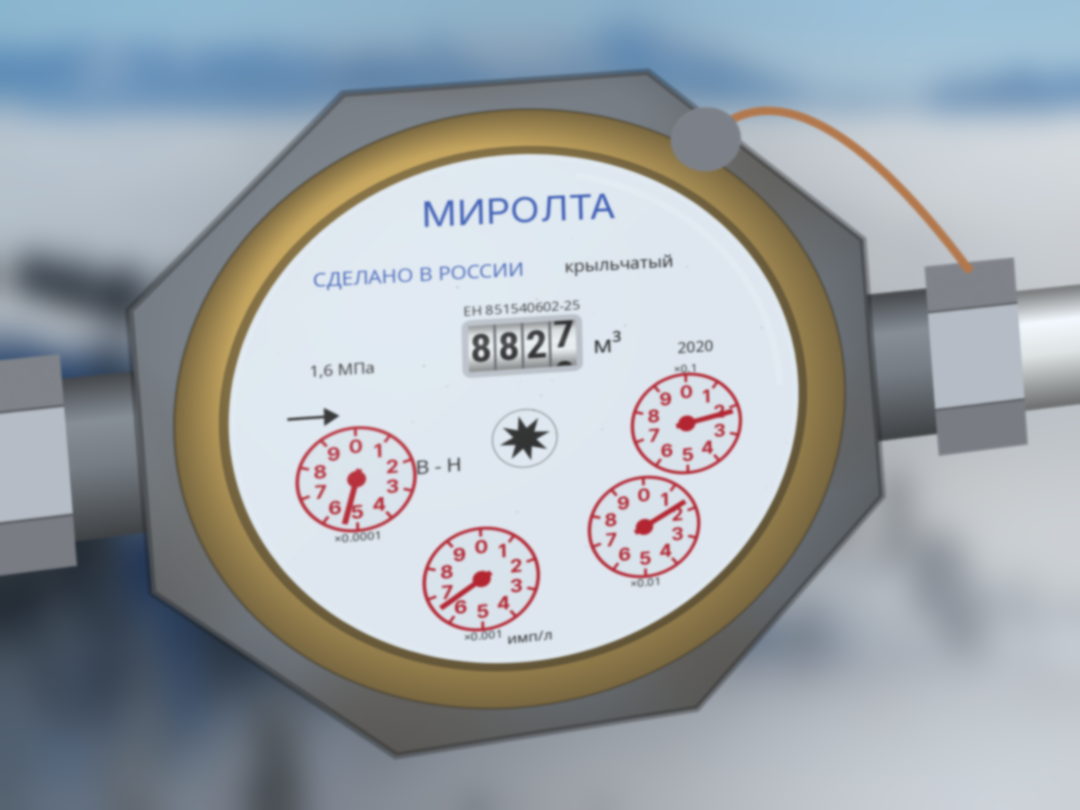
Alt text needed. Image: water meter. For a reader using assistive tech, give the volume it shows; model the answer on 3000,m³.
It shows 8827.2165,m³
